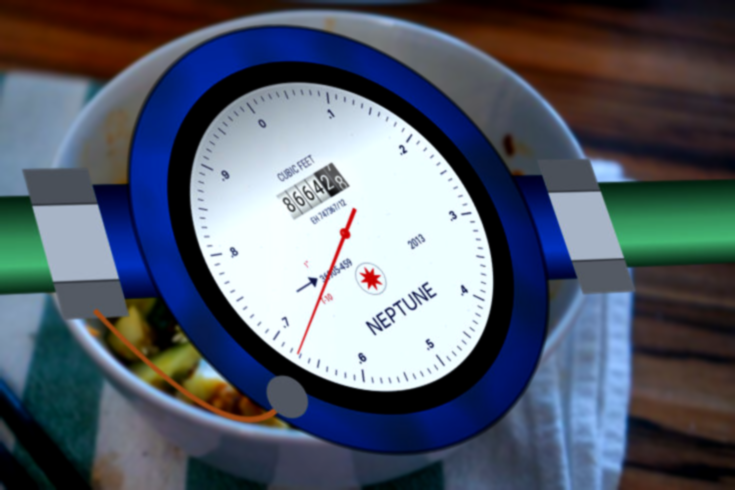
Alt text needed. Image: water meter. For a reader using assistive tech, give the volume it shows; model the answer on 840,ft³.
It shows 866427.67,ft³
